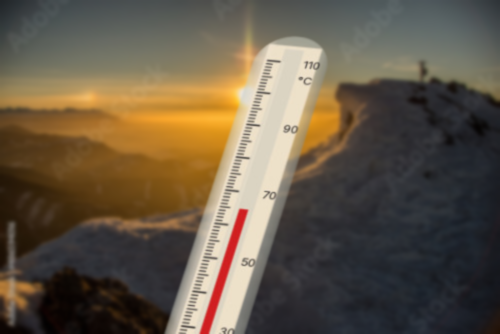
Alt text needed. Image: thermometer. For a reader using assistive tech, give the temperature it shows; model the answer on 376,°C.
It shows 65,°C
